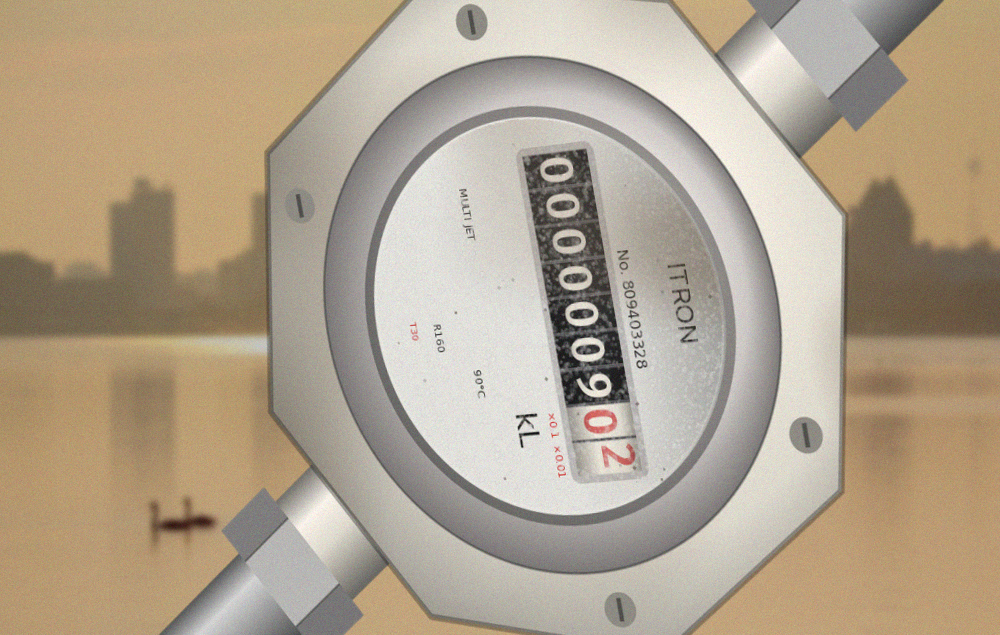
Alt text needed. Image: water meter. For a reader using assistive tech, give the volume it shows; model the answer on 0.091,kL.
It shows 9.02,kL
